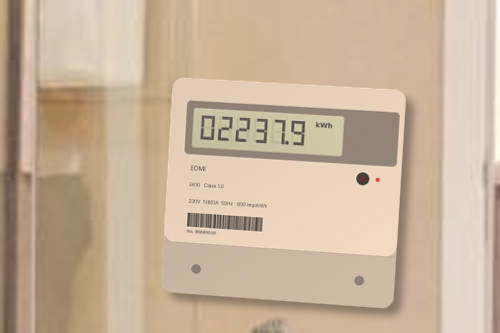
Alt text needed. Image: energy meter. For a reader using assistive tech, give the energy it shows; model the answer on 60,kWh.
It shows 2237.9,kWh
